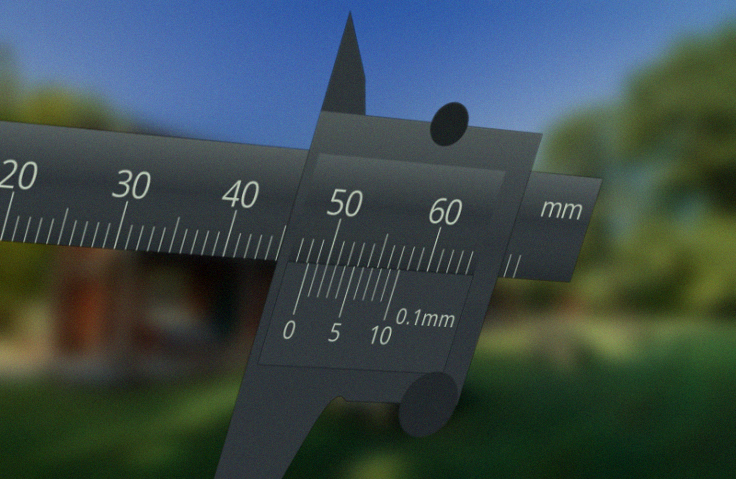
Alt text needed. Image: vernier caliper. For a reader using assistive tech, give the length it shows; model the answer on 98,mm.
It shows 48.2,mm
